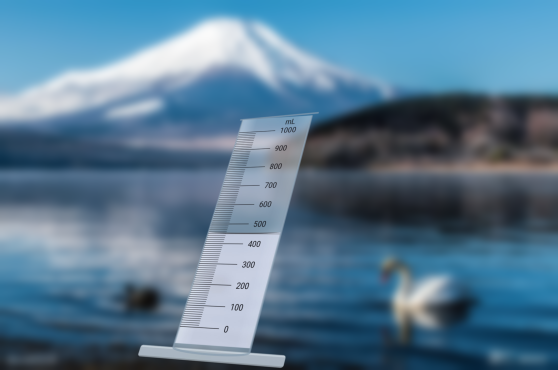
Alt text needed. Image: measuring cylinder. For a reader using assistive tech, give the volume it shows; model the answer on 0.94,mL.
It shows 450,mL
